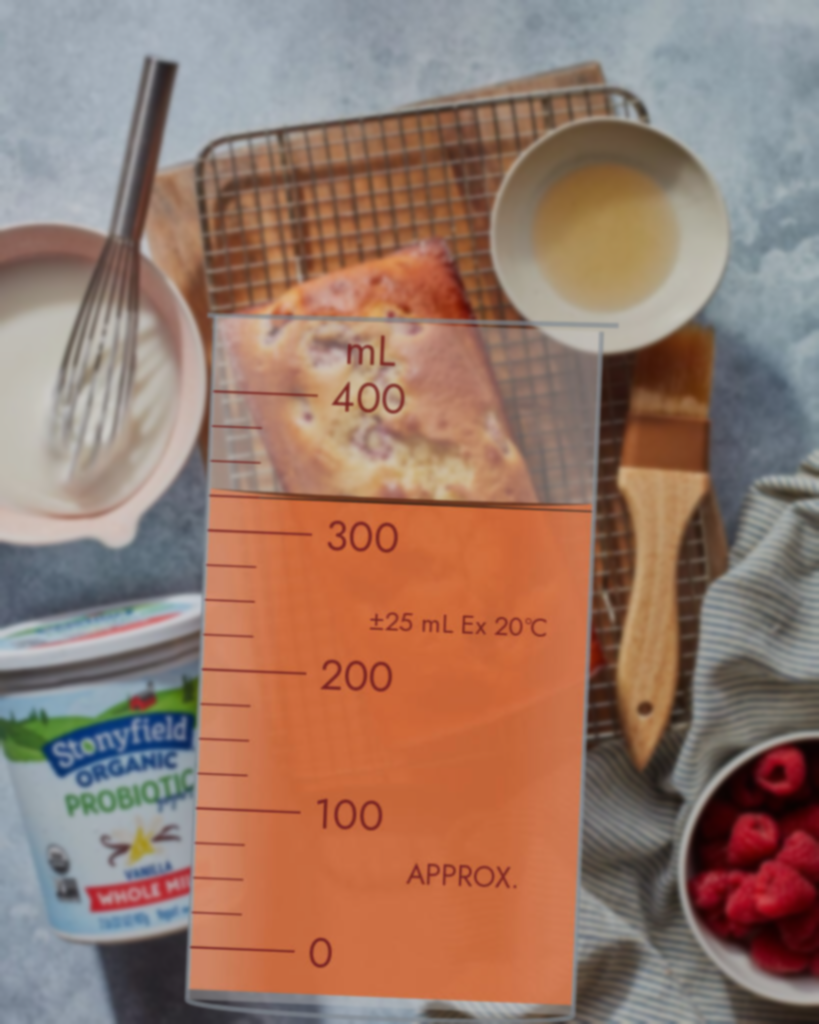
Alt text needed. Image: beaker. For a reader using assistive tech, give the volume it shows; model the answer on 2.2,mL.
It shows 325,mL
